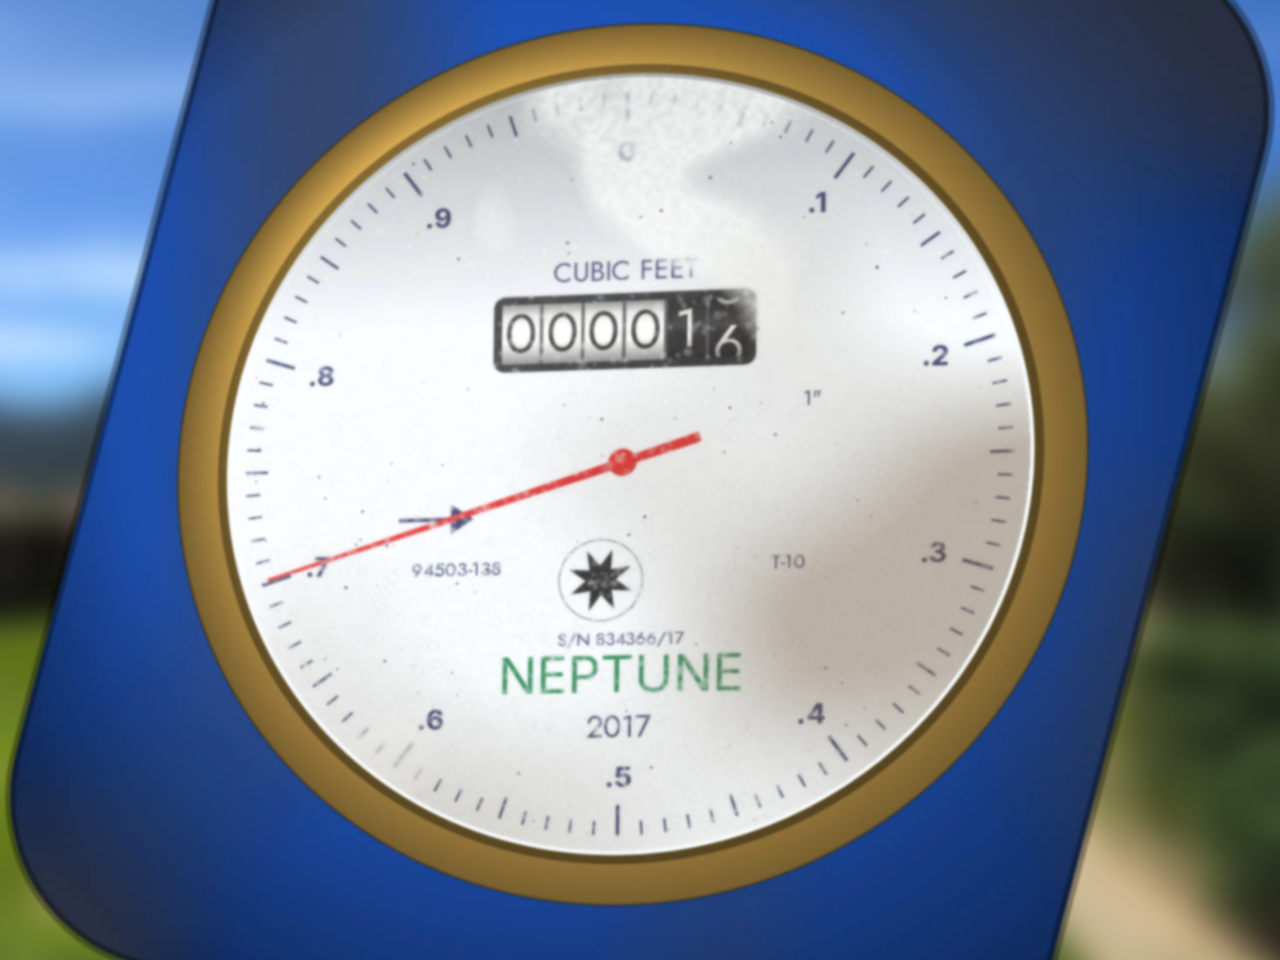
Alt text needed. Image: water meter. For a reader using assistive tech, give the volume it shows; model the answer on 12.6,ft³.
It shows 15.70,ft³
